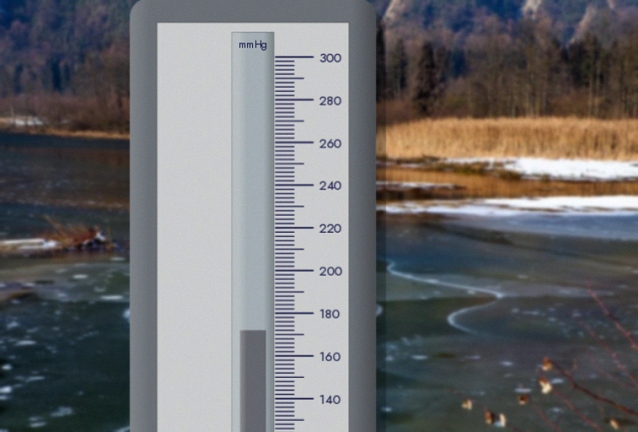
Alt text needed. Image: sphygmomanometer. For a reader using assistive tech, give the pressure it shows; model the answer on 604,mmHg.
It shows 172,mmHg
